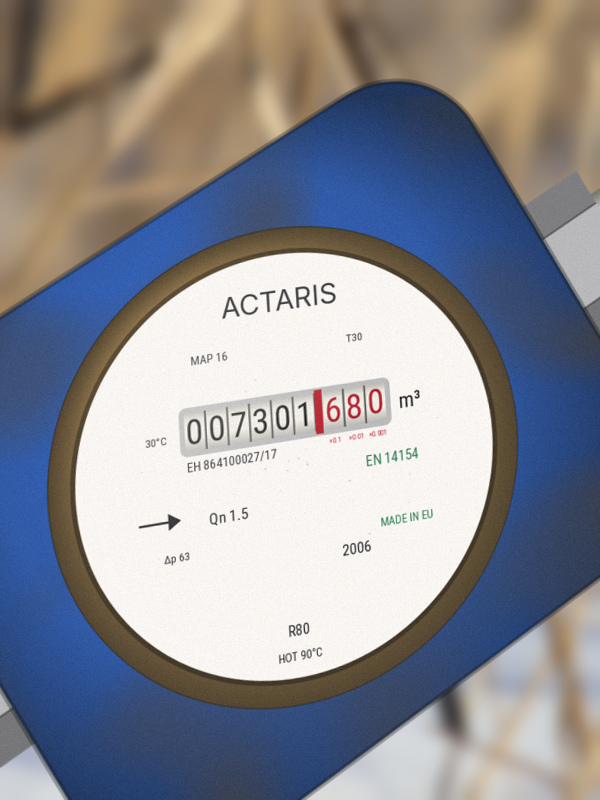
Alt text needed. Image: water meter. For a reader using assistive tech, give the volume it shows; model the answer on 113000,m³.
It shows 7301.680,m³
